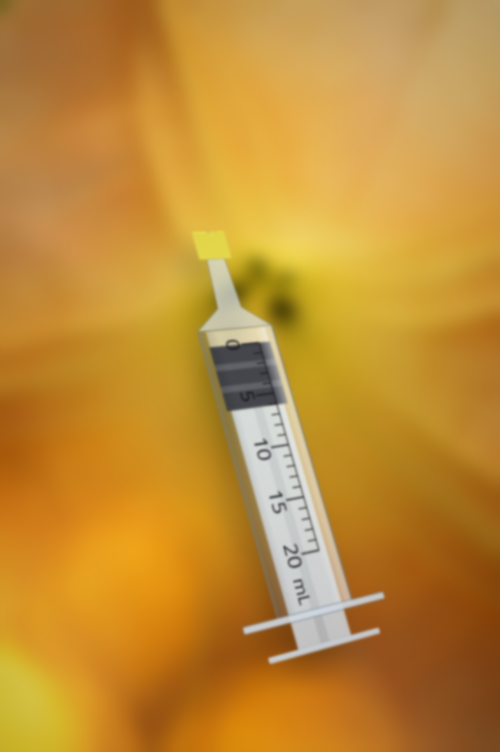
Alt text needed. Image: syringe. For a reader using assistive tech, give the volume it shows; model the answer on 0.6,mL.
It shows 0,mL
